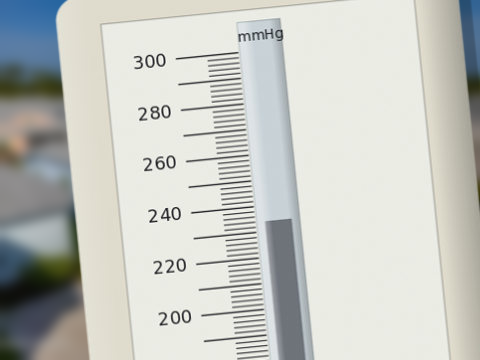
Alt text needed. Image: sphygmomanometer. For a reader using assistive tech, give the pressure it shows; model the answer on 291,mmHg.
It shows 234,mmHg
